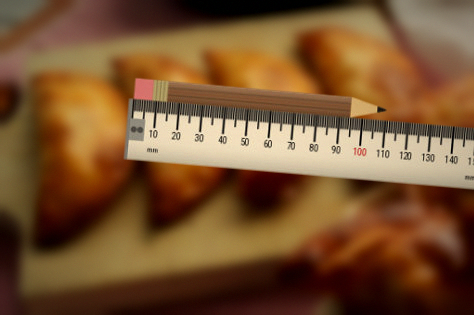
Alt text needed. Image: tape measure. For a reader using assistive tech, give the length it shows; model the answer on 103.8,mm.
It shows 110,mm
